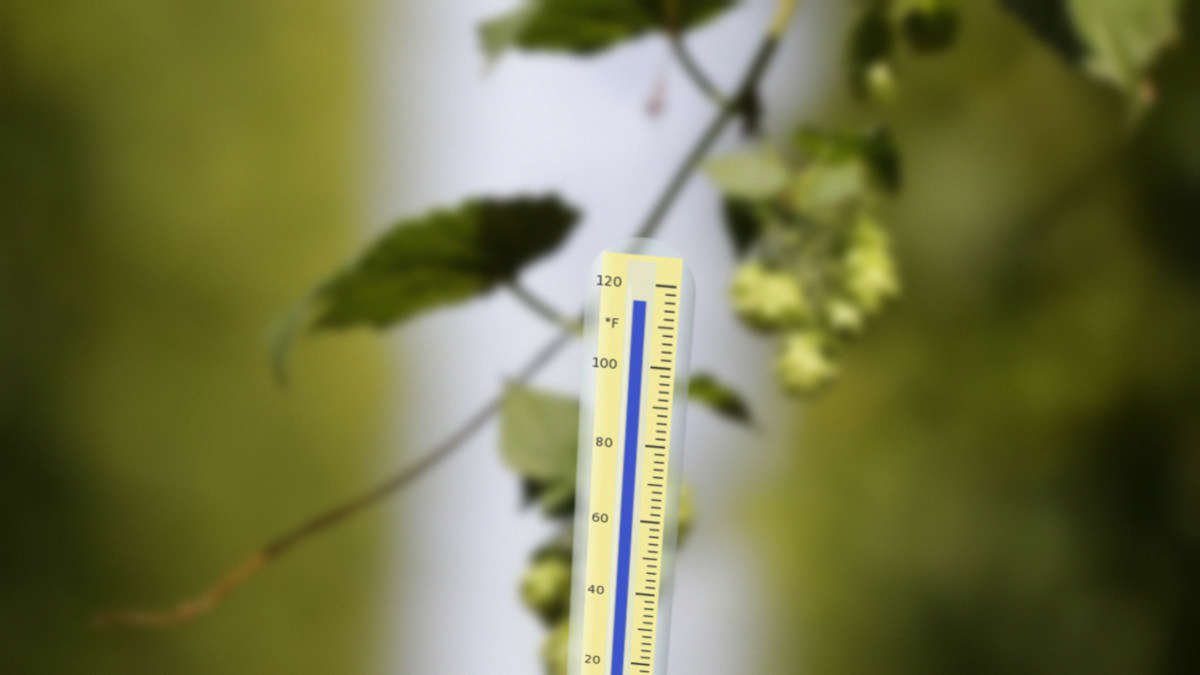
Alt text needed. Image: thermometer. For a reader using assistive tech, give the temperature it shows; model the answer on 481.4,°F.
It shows 116,°F
